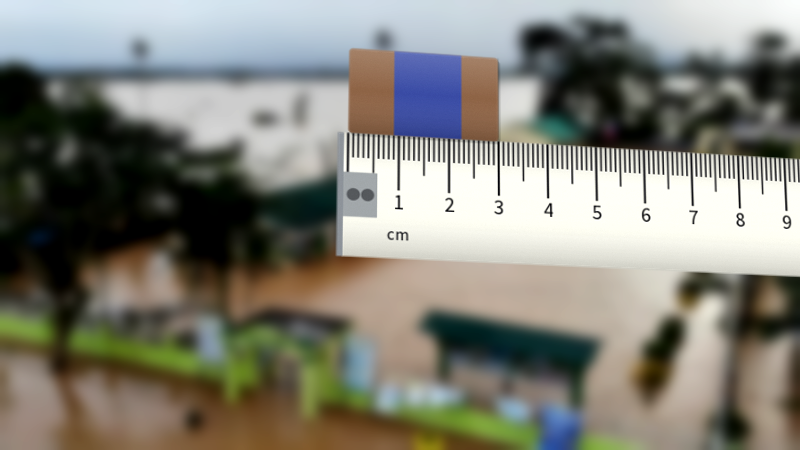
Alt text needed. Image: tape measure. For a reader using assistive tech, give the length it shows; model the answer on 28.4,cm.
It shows 3,cm
